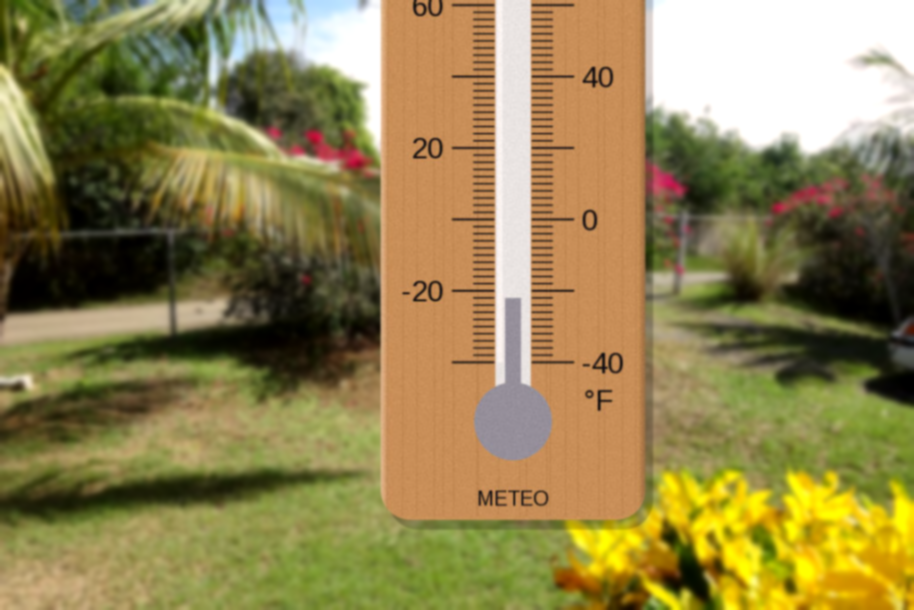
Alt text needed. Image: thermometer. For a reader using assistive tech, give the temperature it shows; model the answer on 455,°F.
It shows -22,°F
